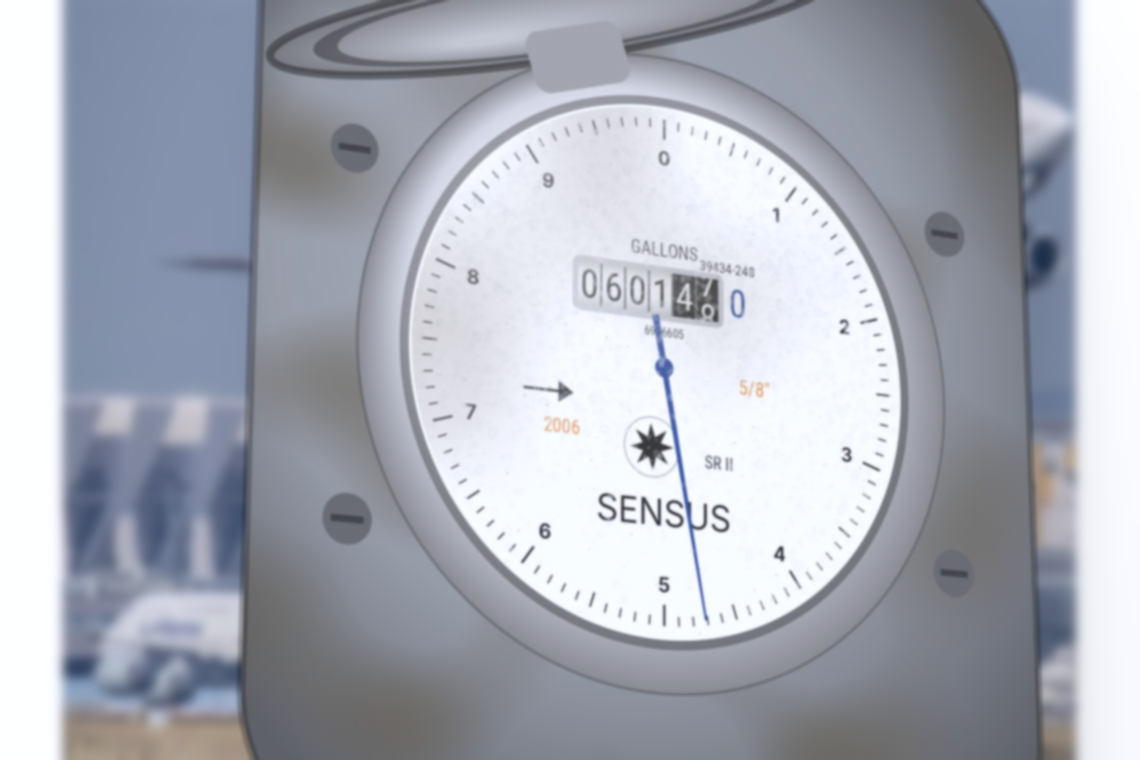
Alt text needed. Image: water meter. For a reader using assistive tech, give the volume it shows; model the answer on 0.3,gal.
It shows 601474.7,gal
